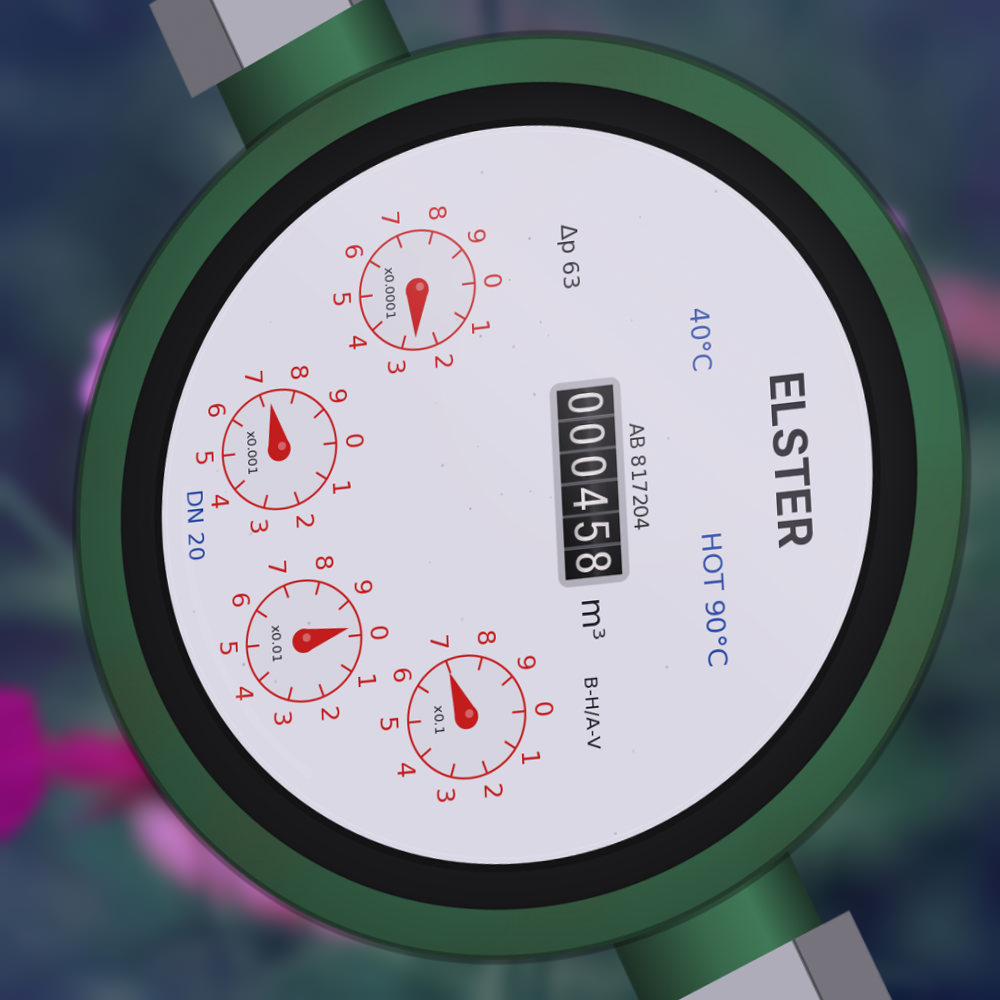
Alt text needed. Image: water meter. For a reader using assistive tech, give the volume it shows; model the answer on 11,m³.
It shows 458.6972,m³
